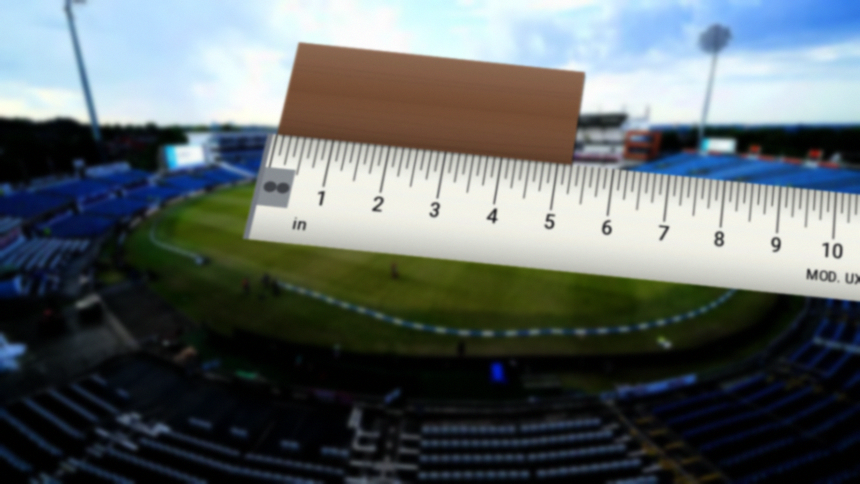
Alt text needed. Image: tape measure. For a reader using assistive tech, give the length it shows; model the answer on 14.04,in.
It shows 5.25,in
